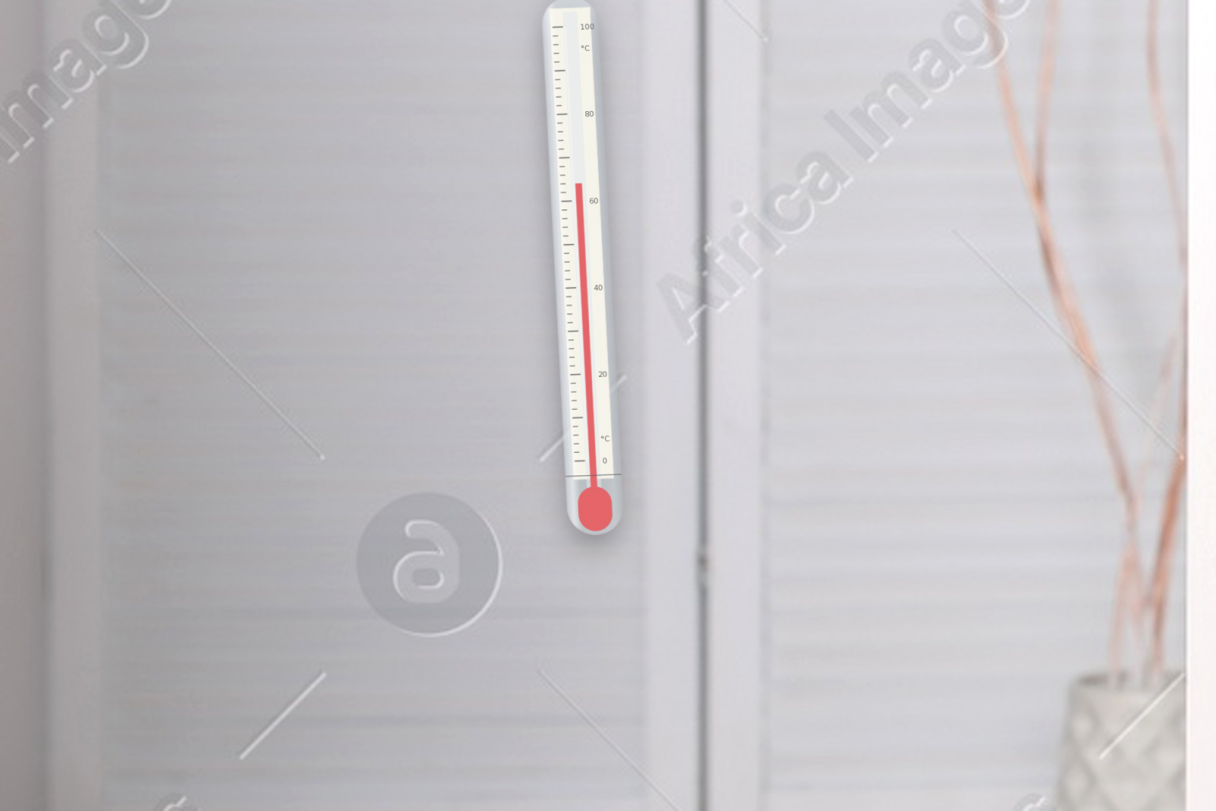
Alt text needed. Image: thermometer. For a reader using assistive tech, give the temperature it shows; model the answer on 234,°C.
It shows 64,°C
